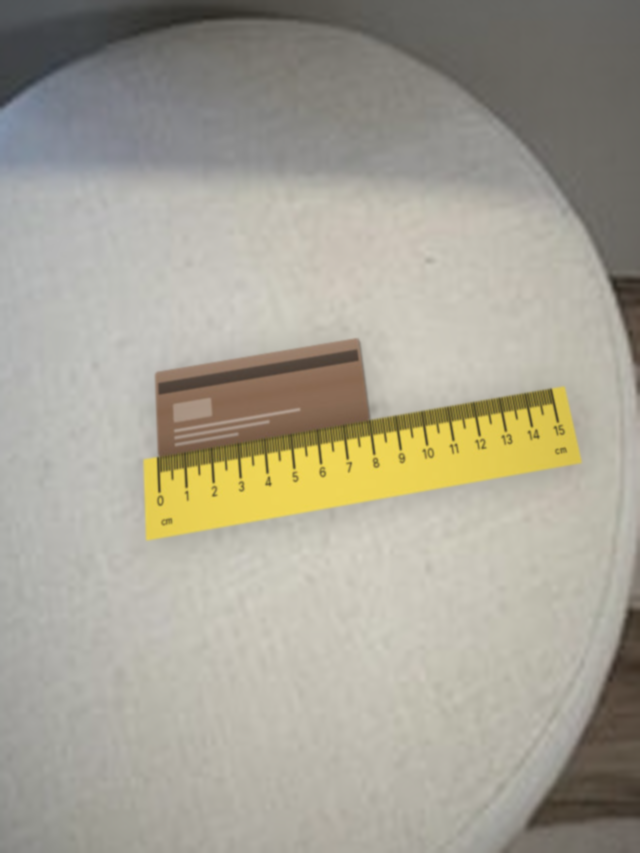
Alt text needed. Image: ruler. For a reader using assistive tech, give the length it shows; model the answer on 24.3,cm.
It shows 8,cm
